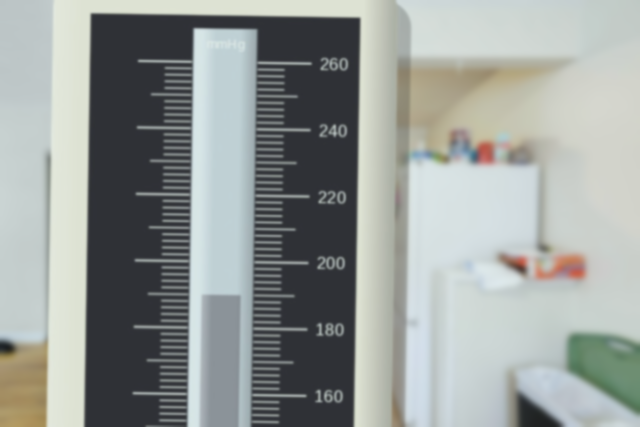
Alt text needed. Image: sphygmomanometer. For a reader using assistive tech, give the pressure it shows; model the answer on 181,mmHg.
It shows 190,mmHg
